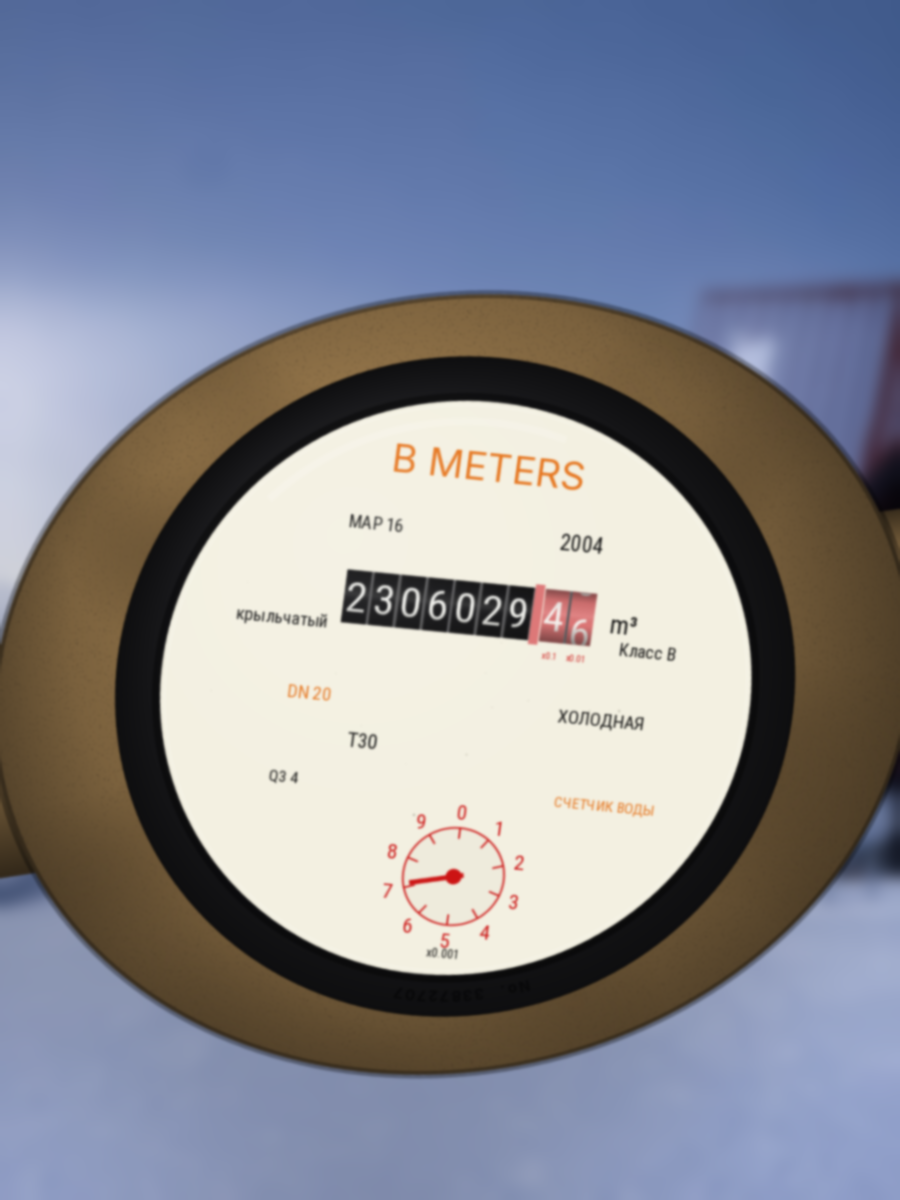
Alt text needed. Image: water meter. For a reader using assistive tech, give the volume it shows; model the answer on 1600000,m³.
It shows 2306029.457,m³
